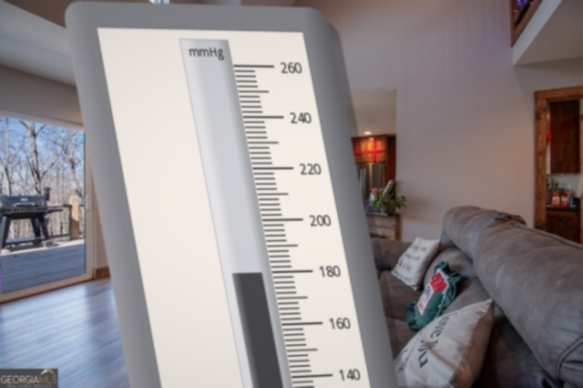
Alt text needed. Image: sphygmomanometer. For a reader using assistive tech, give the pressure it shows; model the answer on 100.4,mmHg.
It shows 180,mmHg
